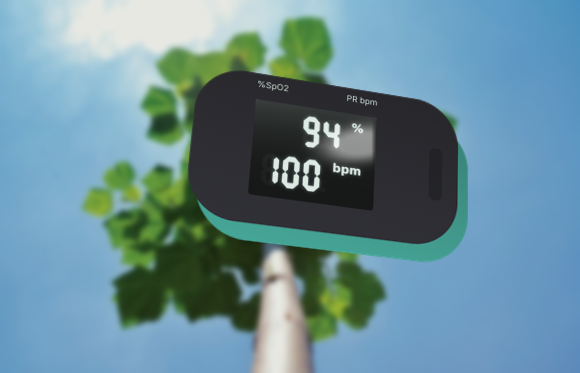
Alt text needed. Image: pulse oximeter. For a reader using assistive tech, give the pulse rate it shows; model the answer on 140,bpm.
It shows 100,bpm
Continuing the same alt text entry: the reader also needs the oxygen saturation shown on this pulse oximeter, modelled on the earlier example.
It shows 94,%
